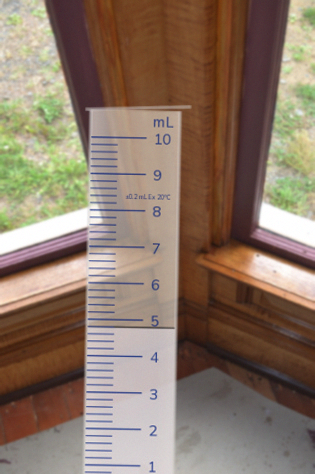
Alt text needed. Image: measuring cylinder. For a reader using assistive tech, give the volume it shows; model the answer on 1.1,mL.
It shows 4.8,mL
